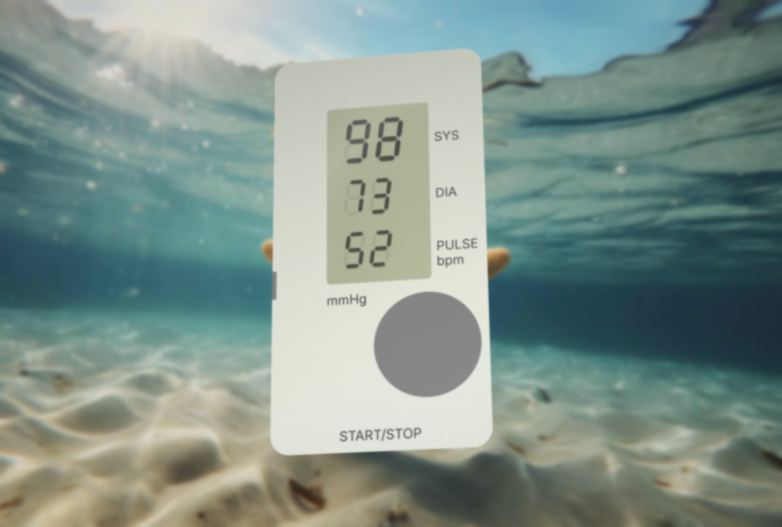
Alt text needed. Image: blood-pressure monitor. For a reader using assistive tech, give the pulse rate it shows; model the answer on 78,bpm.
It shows 52,bpm
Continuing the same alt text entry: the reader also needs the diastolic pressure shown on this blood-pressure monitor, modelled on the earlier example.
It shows 73,mmHg
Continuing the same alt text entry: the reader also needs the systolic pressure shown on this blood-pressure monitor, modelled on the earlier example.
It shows 98,mmHg
